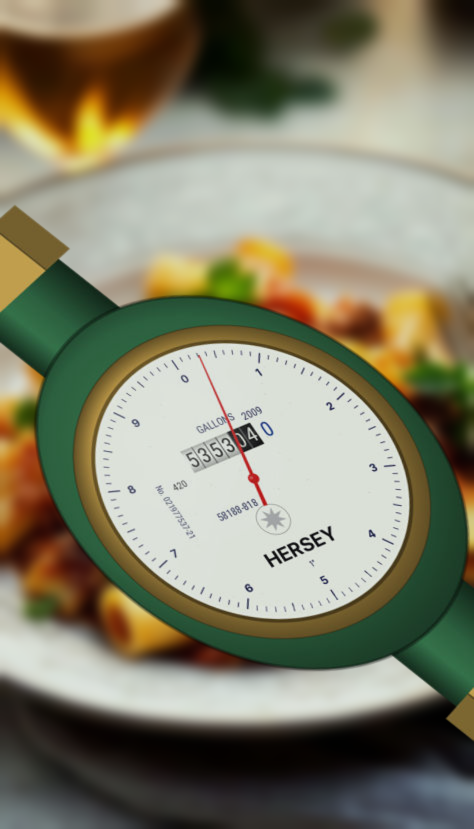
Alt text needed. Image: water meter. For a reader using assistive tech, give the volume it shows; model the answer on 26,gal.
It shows 5353040.3,gal
